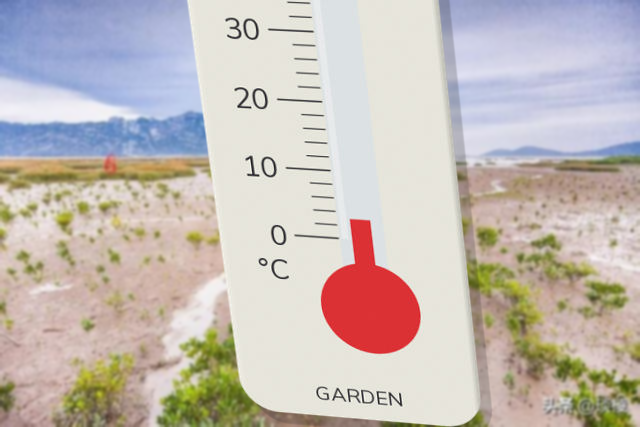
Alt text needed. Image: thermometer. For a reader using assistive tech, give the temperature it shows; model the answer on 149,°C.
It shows 3,°C
